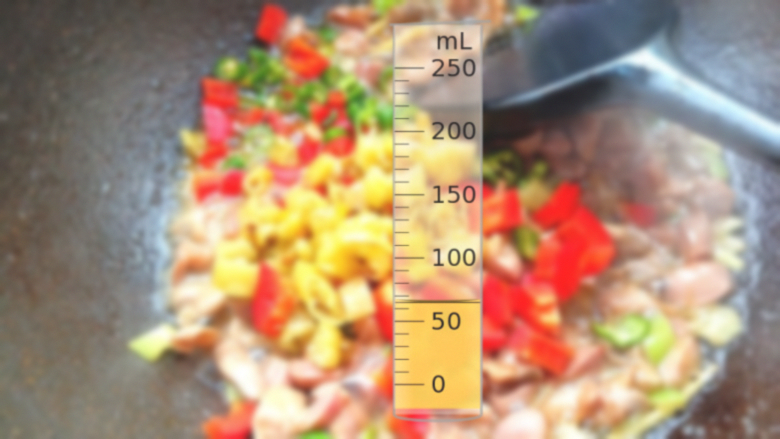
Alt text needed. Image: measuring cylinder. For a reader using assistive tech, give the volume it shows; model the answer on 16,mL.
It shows 65,mL
